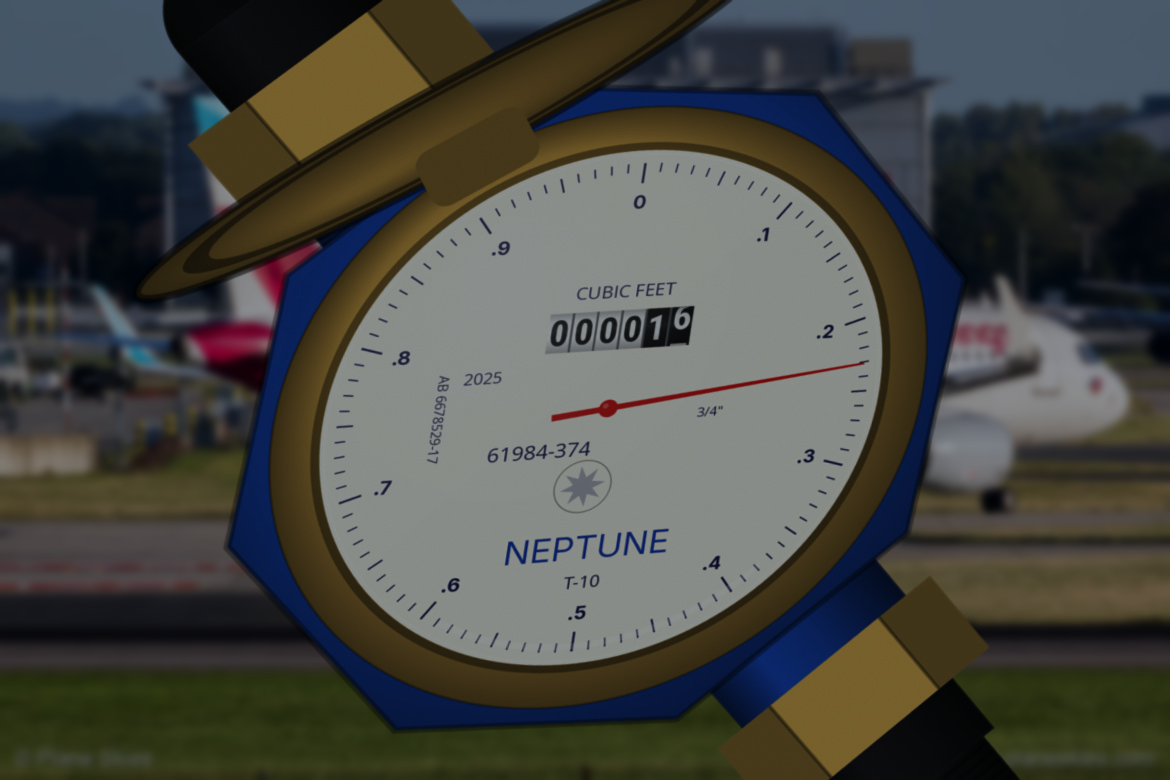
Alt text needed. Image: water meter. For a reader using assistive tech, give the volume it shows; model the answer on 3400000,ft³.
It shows 16.23,ft³
